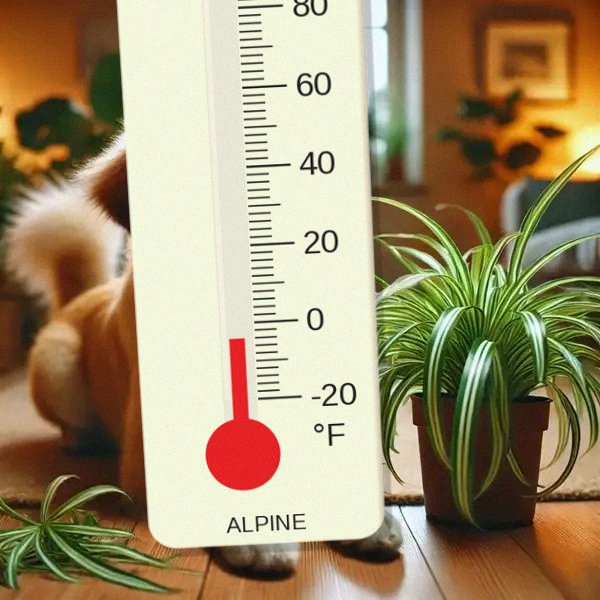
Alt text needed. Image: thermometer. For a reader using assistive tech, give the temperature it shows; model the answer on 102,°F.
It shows -4,°F
